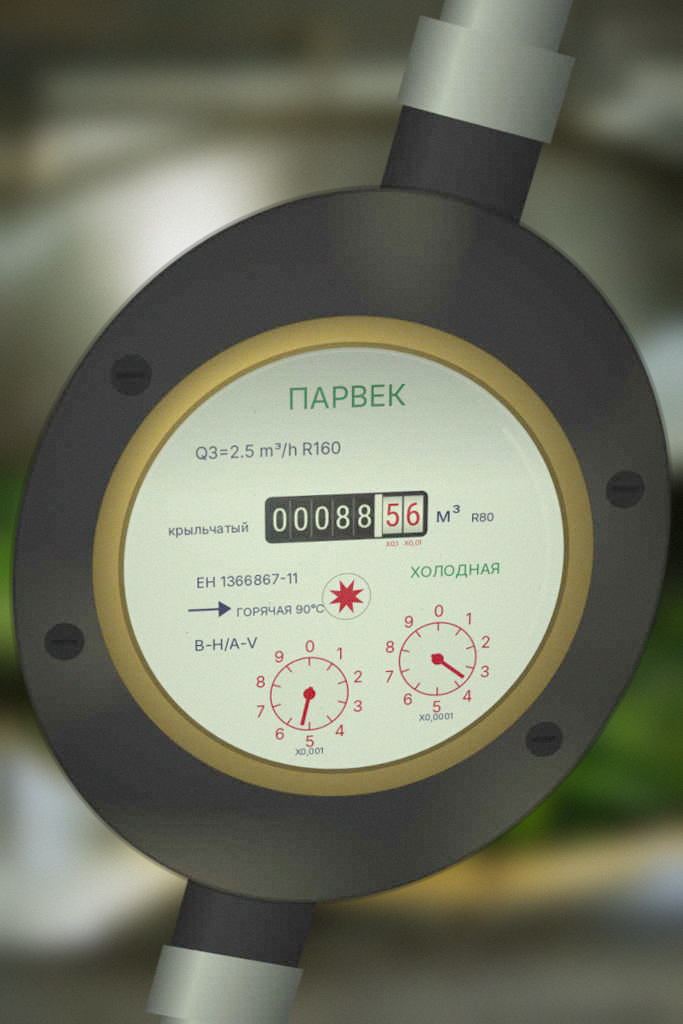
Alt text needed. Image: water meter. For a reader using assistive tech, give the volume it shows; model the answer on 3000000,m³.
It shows 88.5653,m³
